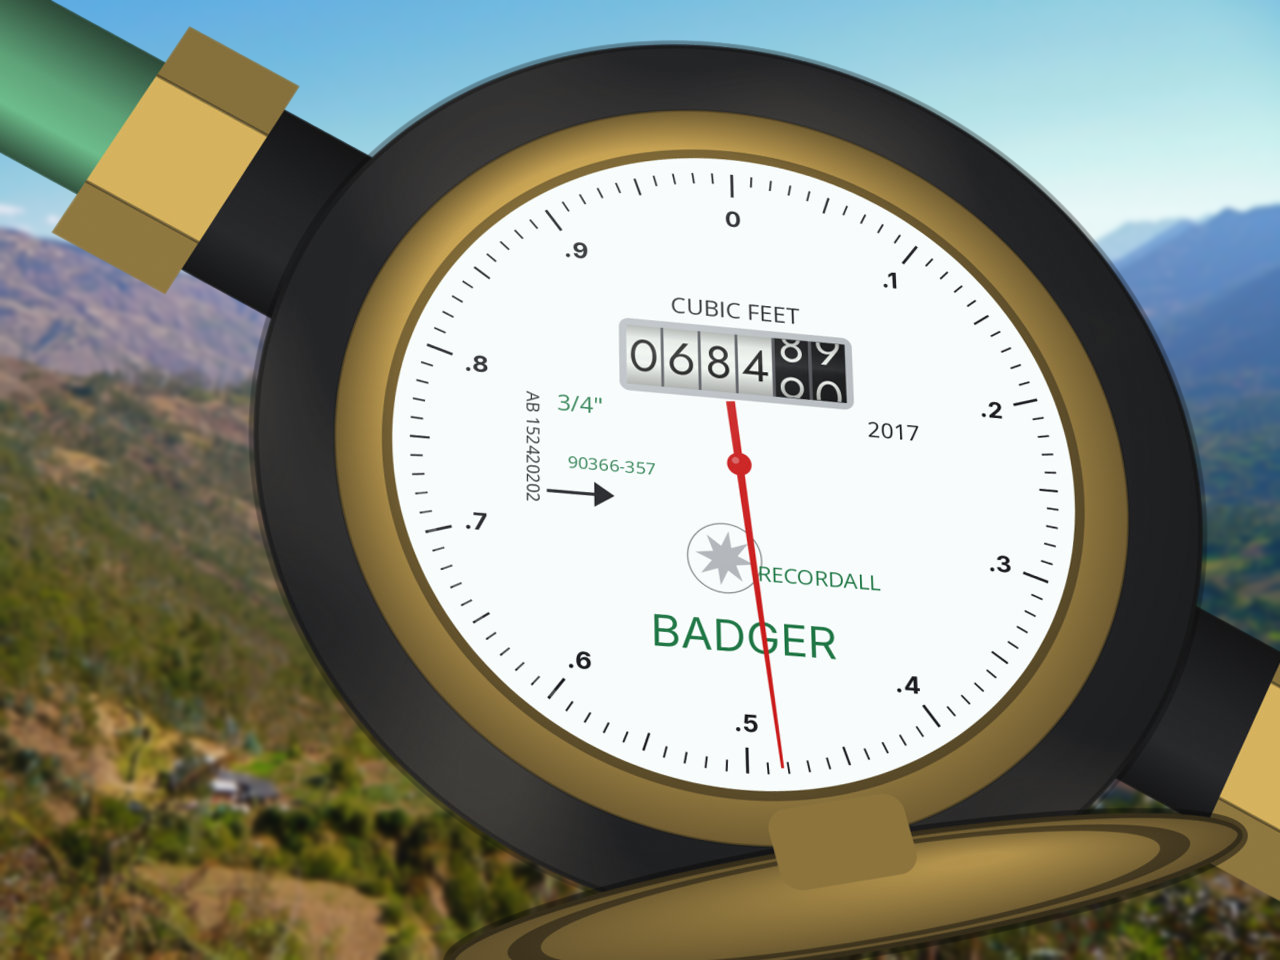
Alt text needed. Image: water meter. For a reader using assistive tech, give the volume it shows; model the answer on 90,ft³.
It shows 68489.48,ft³
